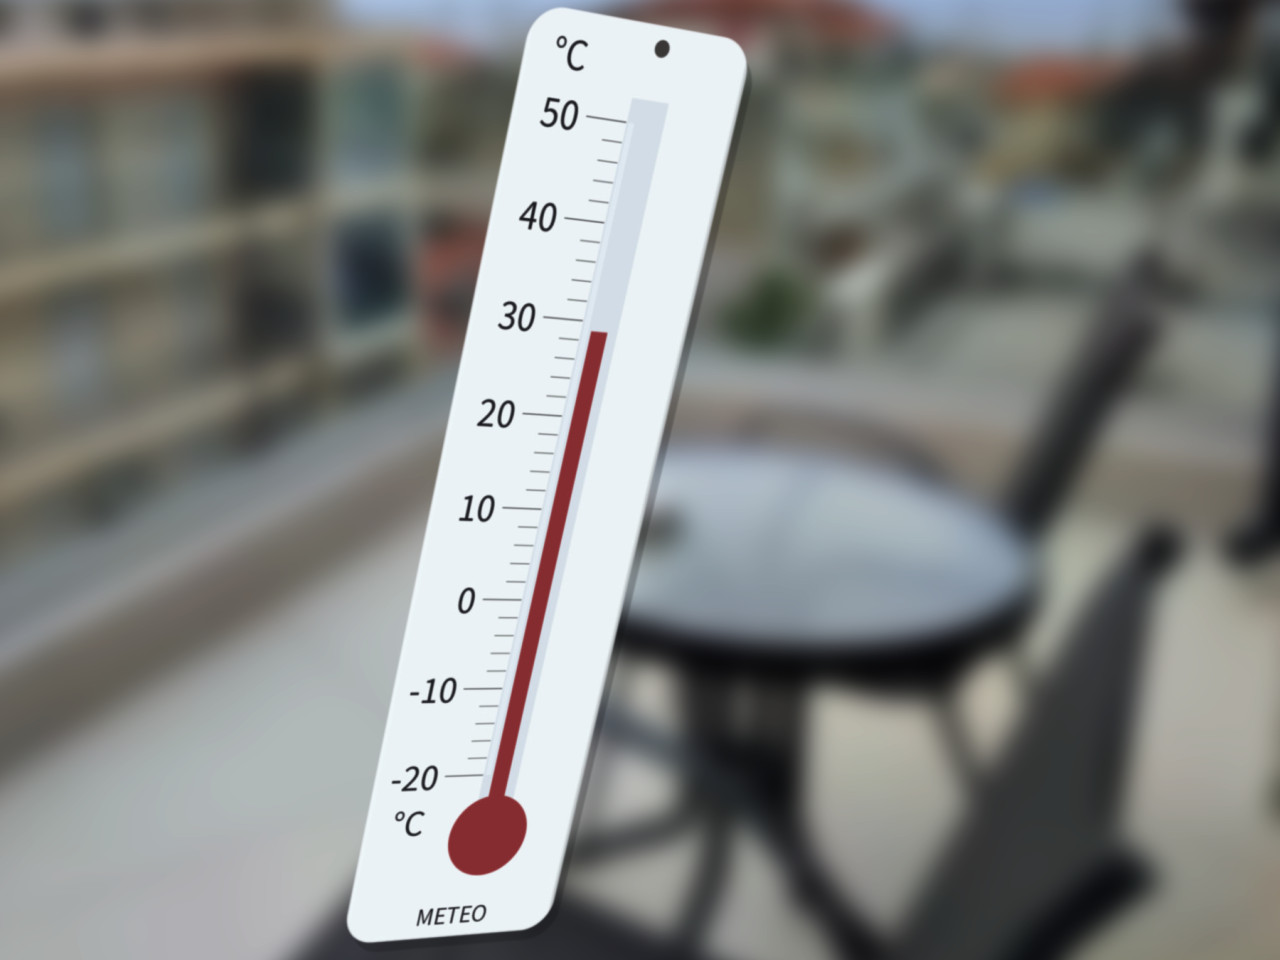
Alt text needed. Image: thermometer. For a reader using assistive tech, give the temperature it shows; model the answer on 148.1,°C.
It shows 29,°C
